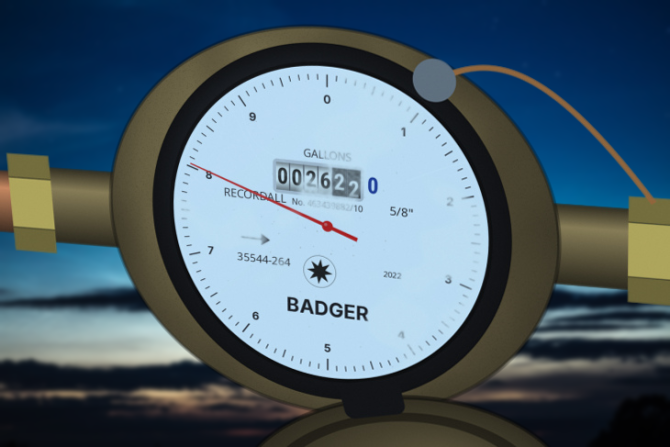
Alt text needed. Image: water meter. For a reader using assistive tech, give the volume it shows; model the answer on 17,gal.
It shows 26218.0,gal
